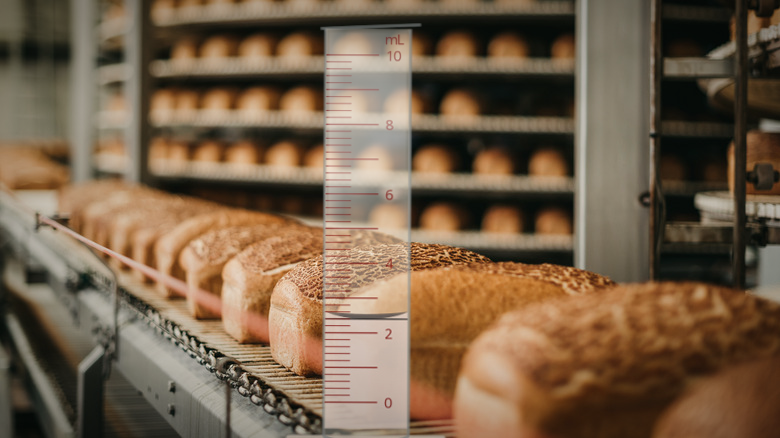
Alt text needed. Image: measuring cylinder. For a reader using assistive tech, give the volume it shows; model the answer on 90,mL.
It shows 2.4,mL
